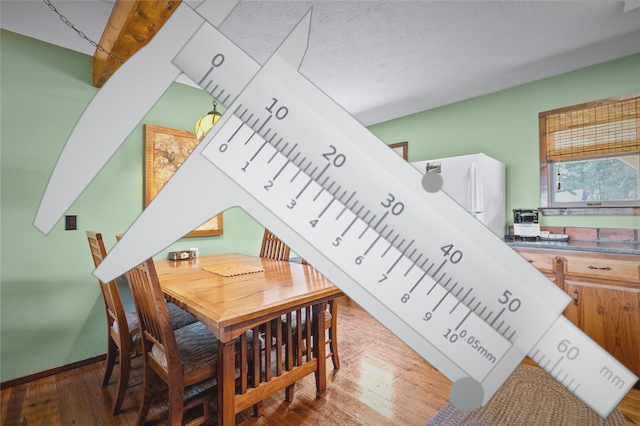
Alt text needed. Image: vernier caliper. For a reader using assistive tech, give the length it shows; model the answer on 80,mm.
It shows 7.8,mm
